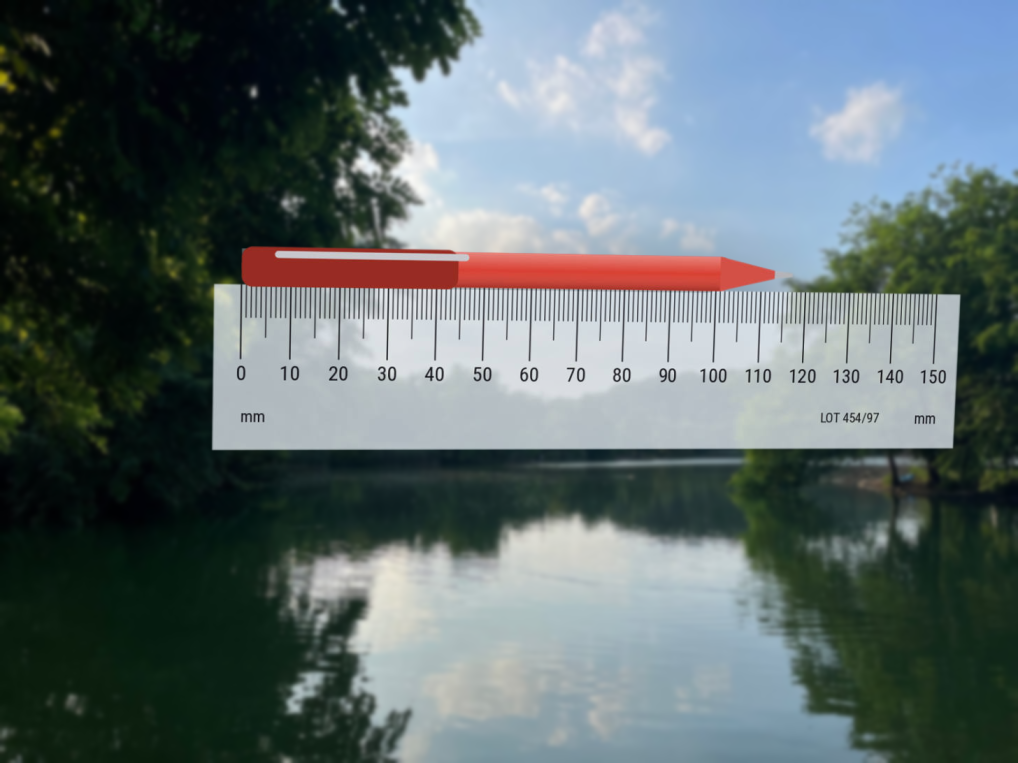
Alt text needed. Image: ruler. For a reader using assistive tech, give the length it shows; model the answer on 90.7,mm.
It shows 117,mm
